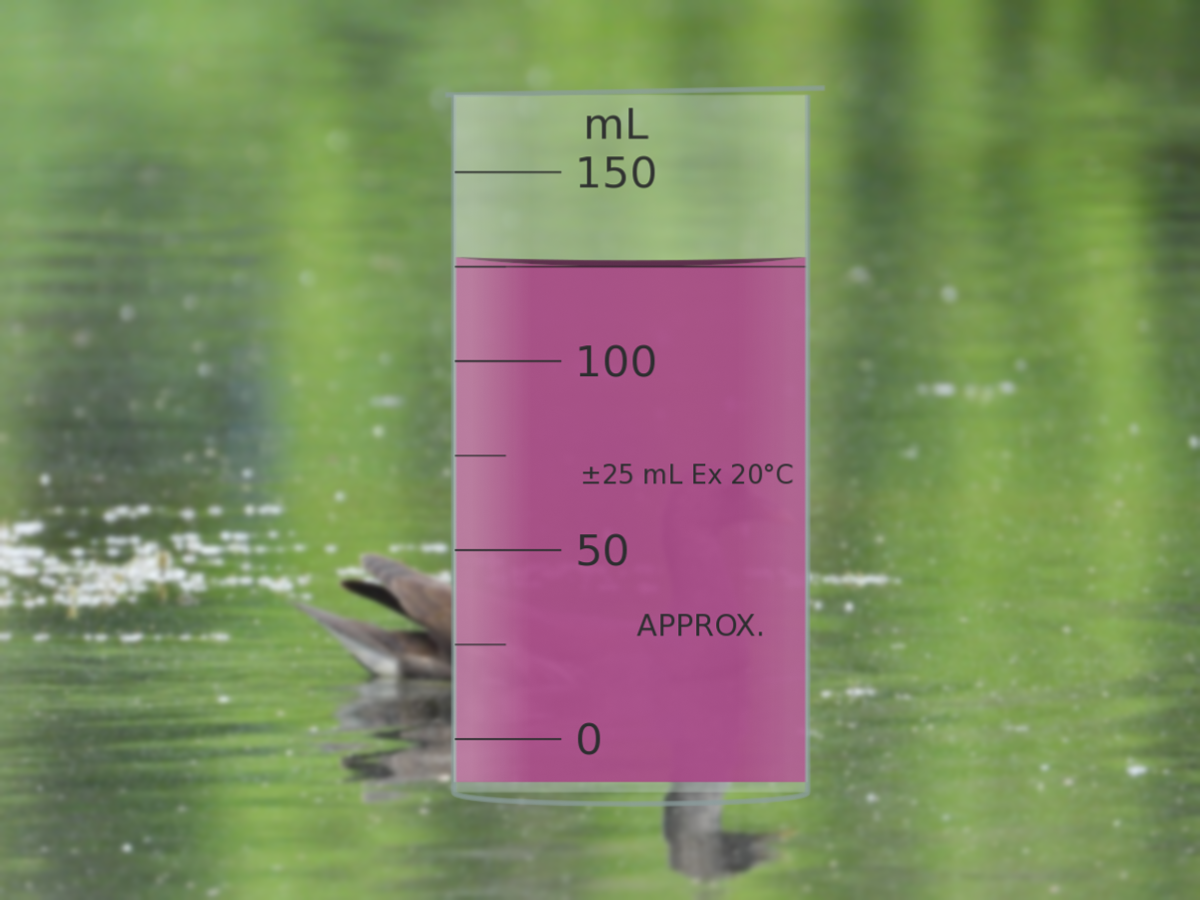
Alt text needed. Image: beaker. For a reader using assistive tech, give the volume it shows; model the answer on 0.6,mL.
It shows 125,mL
